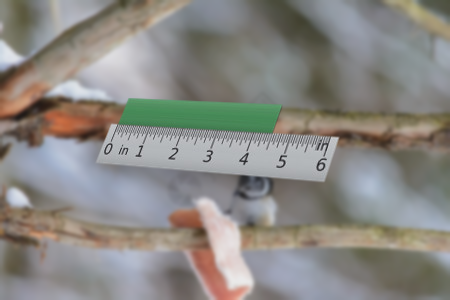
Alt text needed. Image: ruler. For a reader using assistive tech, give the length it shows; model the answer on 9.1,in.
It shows 4.5,in
